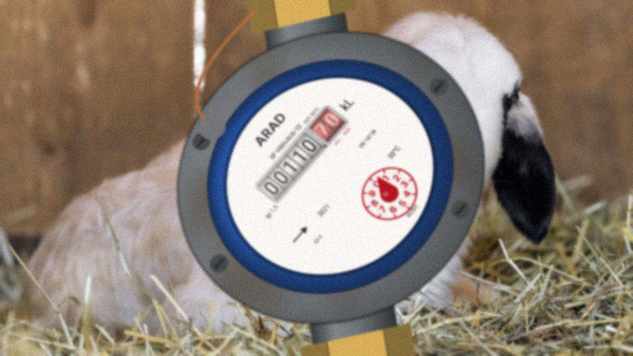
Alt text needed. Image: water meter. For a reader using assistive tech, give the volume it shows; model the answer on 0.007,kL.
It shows 110.700,kL
